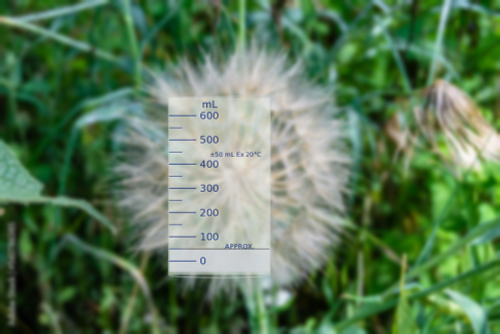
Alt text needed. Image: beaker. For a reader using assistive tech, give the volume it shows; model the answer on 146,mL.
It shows 50,mL
